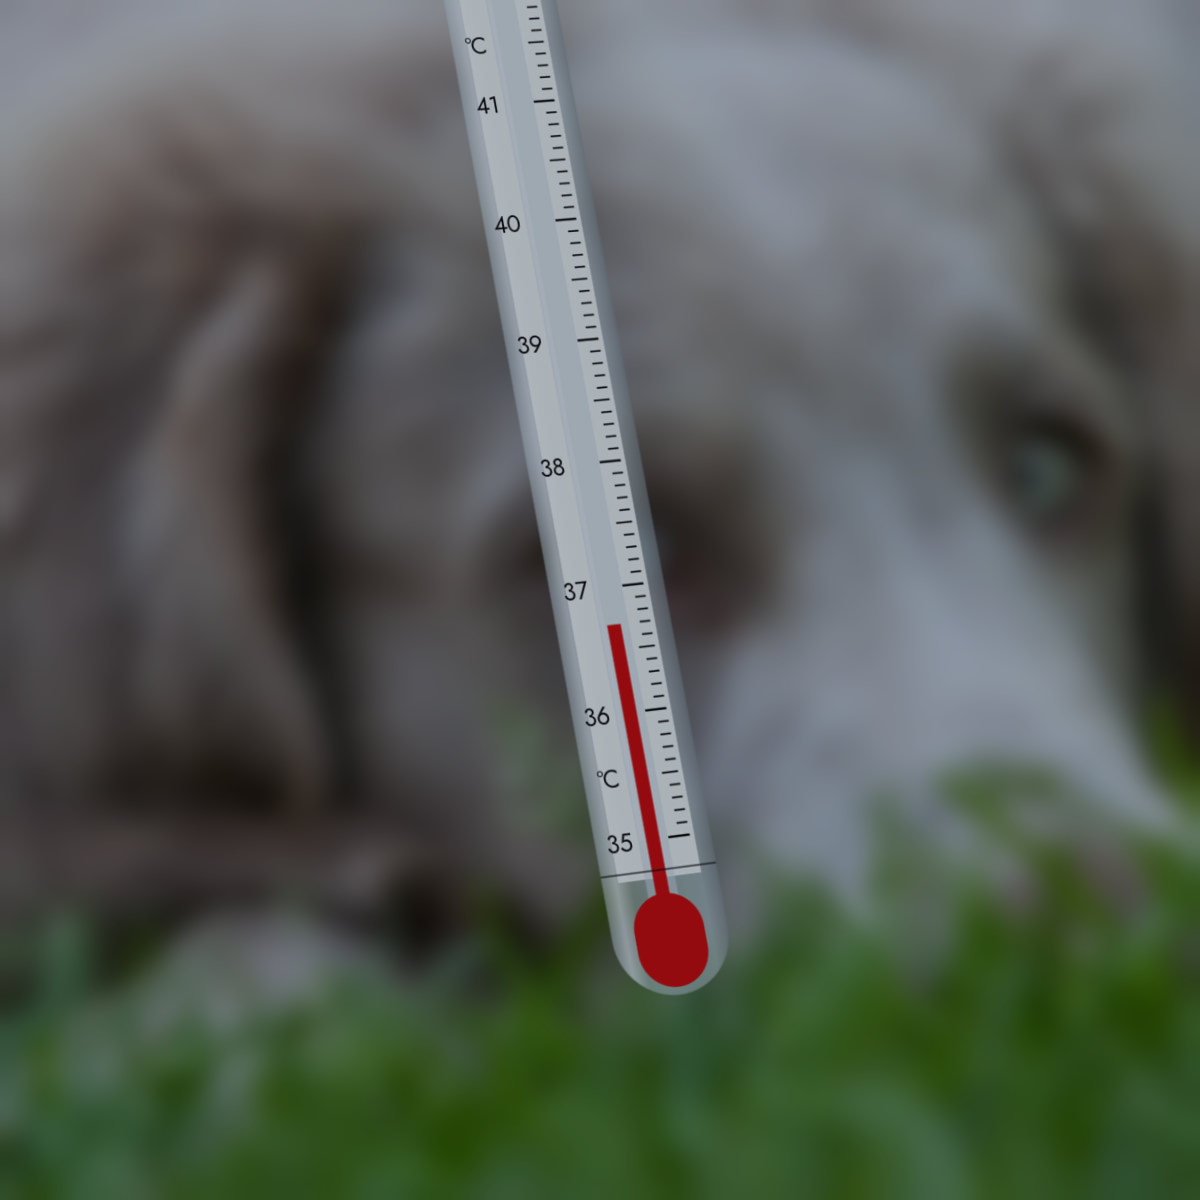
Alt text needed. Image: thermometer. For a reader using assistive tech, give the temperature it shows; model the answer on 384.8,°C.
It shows 36.7,°C
